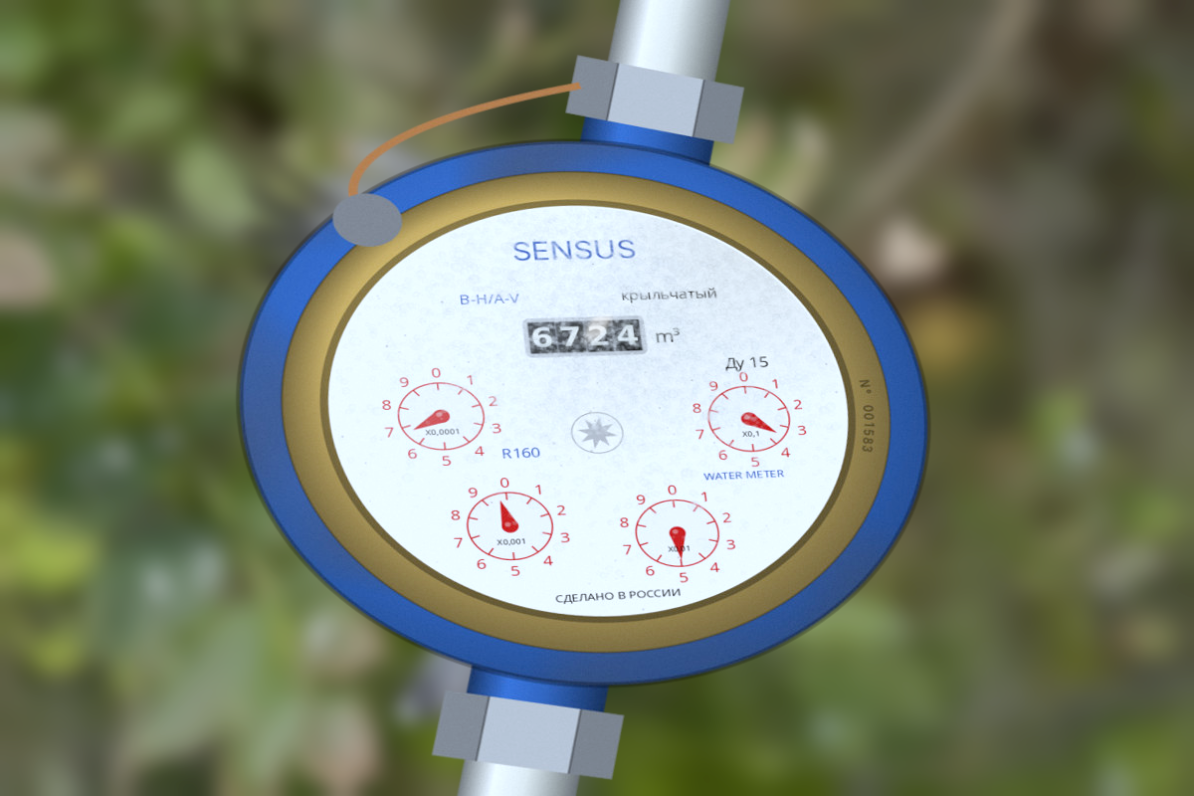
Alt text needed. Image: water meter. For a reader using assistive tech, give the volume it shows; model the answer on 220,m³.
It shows 6724.3496,m³
